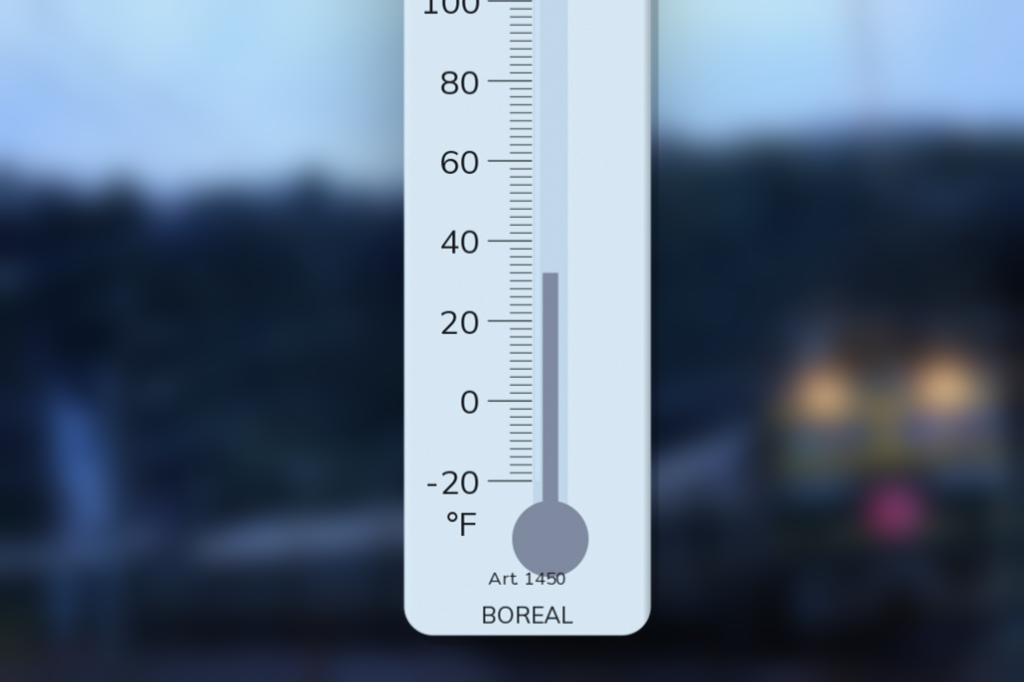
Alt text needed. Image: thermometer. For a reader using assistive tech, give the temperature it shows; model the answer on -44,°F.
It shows 32,°F
